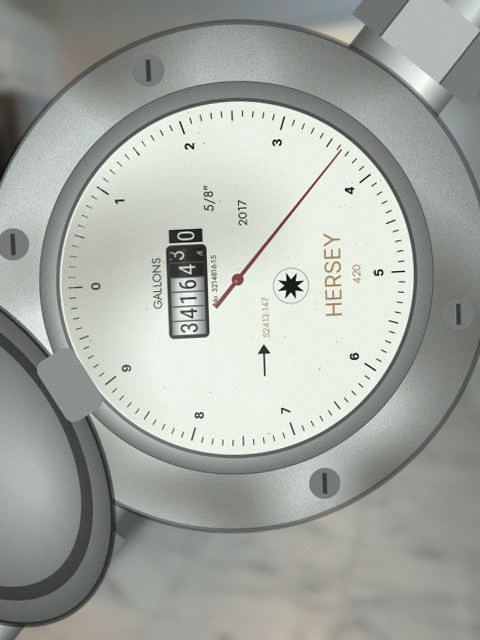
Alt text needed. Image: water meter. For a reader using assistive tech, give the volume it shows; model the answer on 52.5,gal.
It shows 3416433.6,gal
